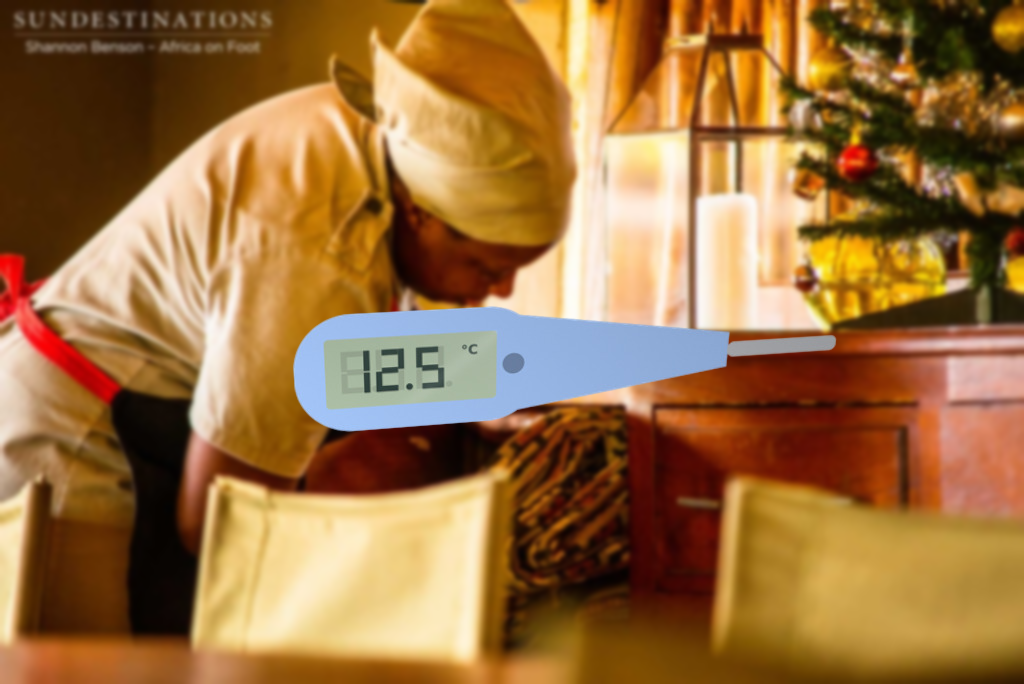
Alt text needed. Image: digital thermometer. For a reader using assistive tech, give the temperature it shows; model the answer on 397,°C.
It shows 12.5,°C
